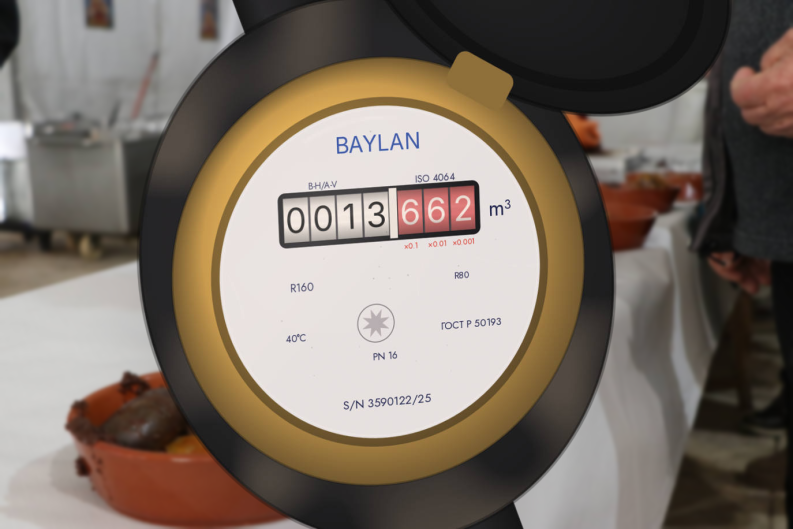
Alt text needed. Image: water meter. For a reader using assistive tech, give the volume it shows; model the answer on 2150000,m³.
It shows 13.662,m³
